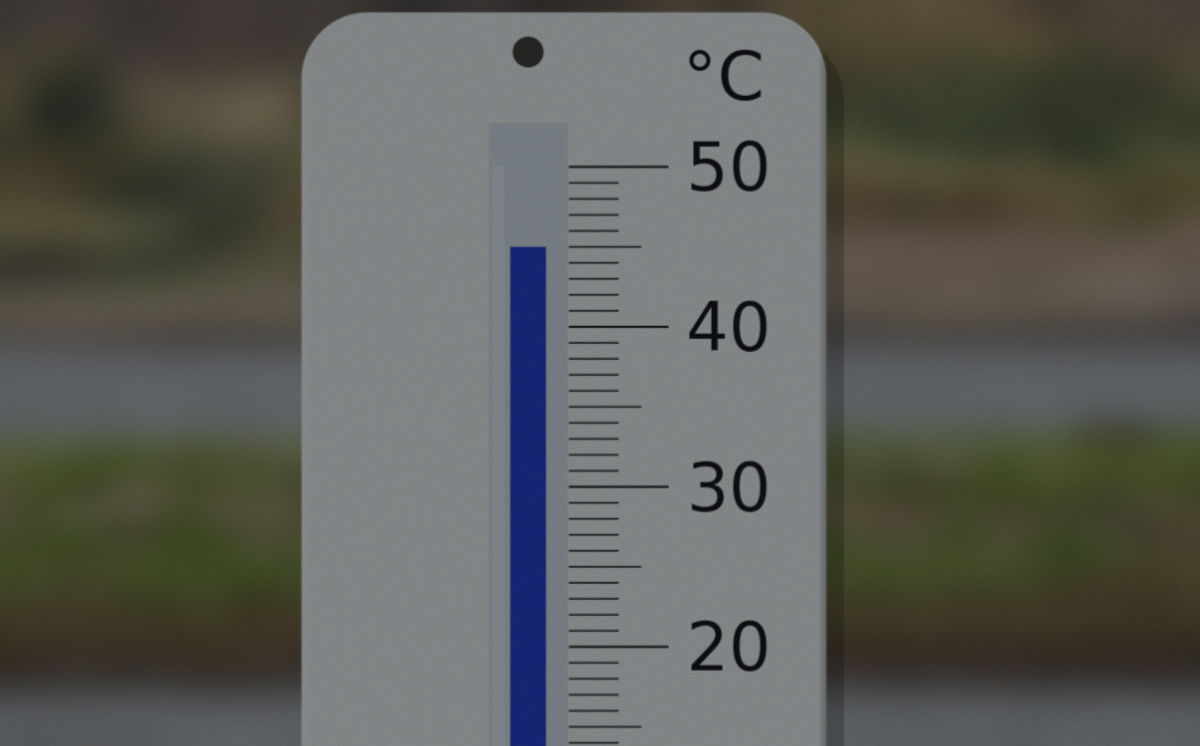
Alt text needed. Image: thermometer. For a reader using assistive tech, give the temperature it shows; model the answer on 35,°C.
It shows 45,°C
